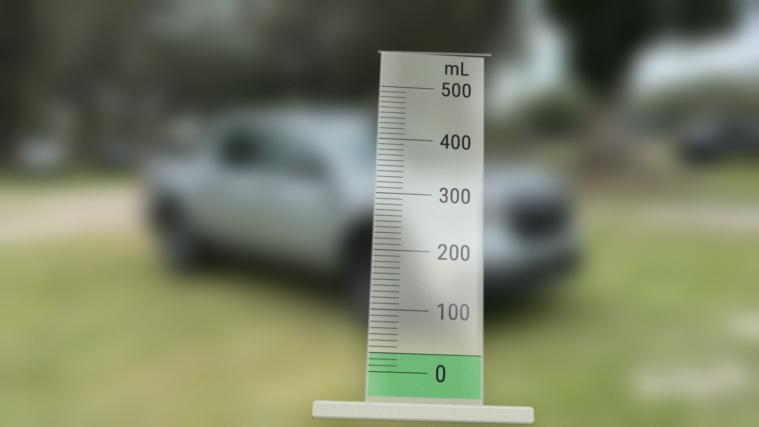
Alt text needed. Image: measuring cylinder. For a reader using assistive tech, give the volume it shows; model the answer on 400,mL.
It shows 30,mL
